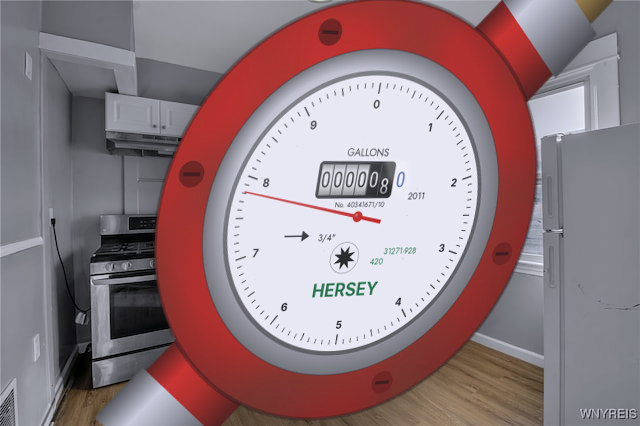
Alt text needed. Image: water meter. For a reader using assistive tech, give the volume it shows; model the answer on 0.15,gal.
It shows 77.8,gal
